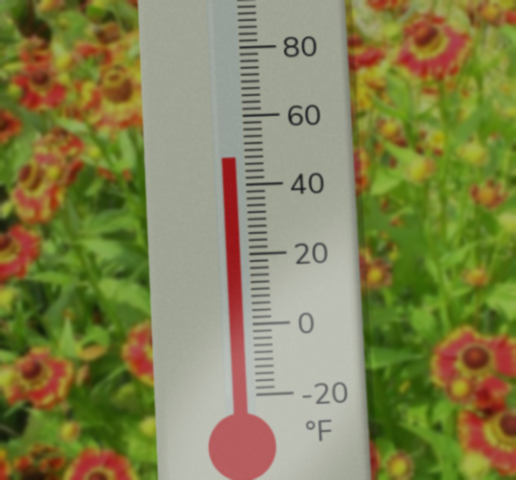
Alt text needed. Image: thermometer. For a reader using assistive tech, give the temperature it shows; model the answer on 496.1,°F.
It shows 48,°F
